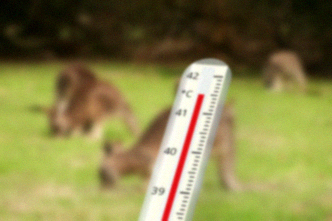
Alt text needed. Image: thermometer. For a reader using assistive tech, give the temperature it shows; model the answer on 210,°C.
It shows 41.5,°C
